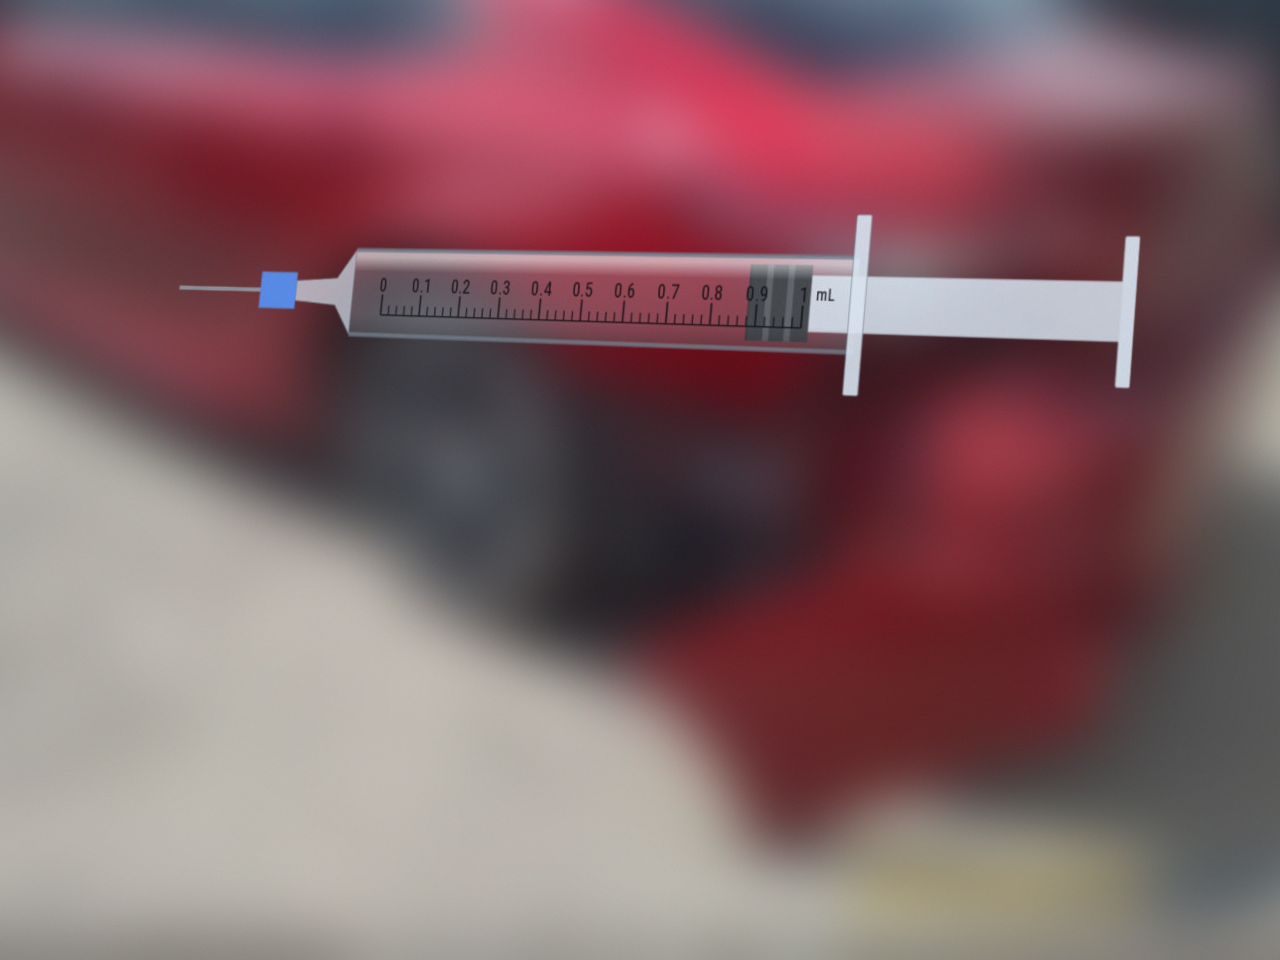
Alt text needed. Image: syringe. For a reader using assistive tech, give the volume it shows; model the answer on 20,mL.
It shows 0.88,mL
